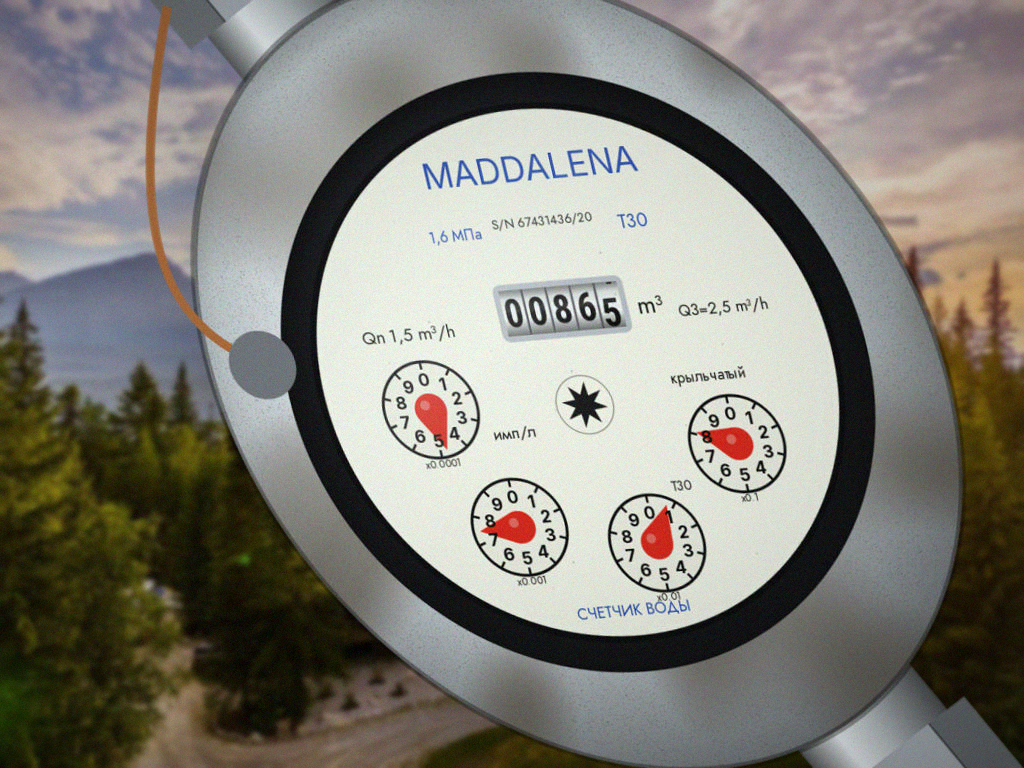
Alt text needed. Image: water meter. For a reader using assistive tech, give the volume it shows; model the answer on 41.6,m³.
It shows 864.8074,m³
